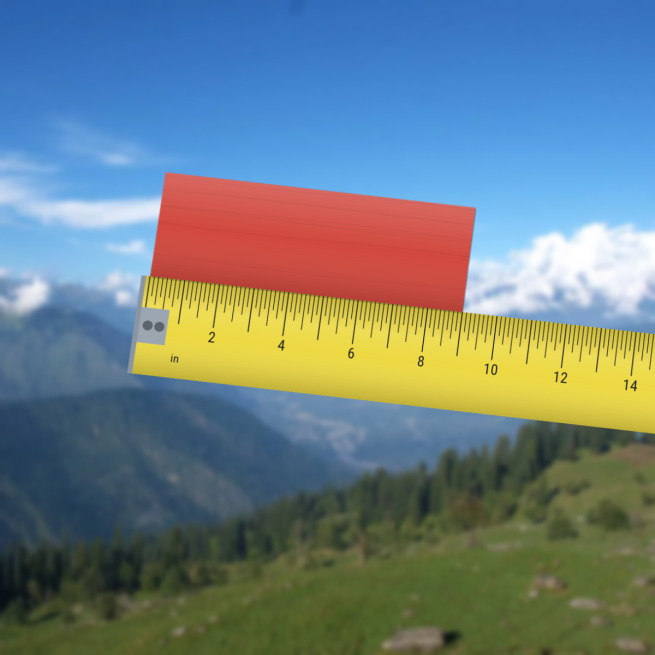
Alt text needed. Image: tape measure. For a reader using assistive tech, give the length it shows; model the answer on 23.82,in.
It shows 9,in
